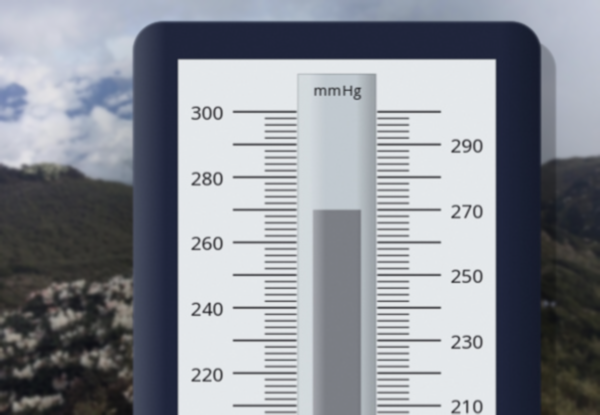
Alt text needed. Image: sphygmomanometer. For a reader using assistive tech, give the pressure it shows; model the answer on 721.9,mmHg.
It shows 270,mmHg
